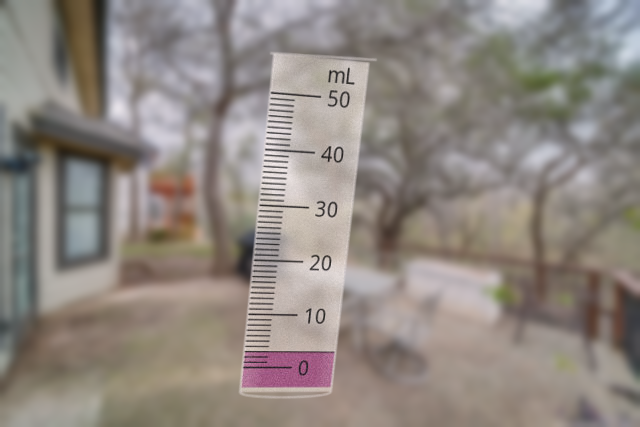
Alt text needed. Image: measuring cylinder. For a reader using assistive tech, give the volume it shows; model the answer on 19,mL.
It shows 3,mL
